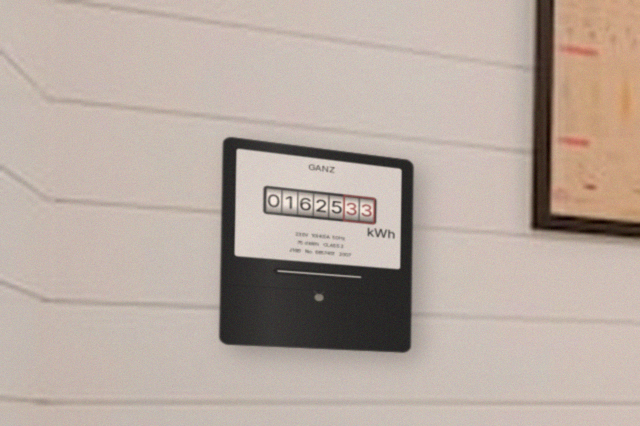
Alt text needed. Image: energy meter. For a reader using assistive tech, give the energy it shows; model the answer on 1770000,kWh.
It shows 1625.33,kWh
